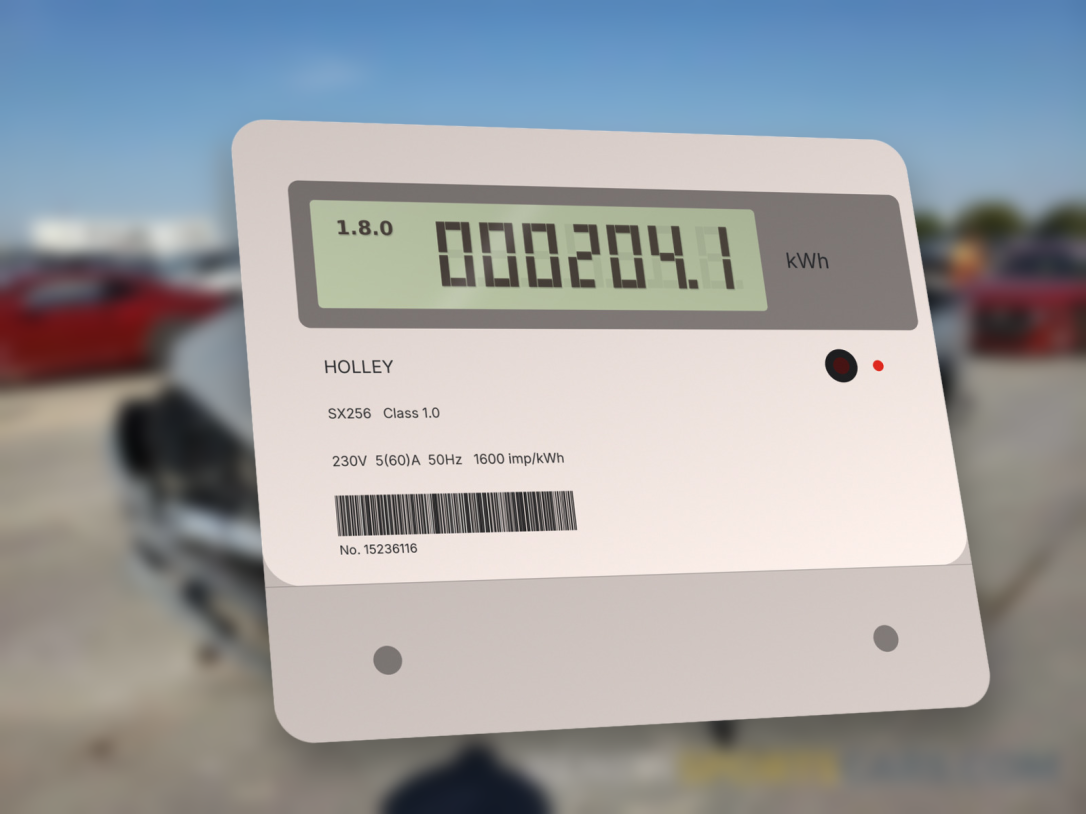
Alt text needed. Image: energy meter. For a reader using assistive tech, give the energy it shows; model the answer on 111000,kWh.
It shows 204.1,kWh
